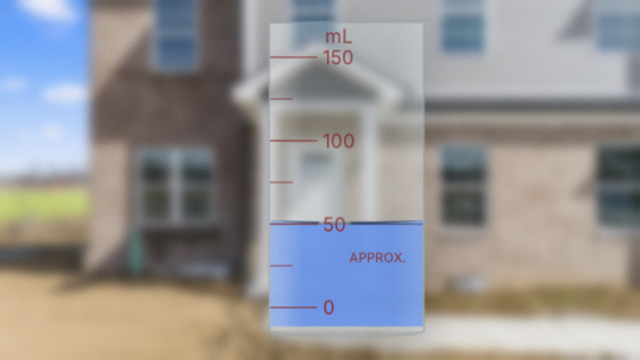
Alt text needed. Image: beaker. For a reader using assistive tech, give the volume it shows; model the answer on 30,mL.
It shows 50,mL
